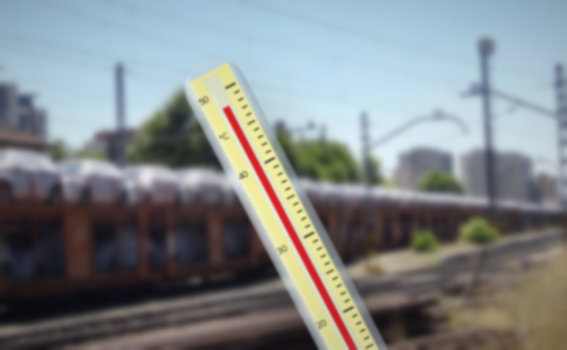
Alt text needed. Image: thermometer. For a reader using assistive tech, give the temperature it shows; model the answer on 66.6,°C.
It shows 48,°C
